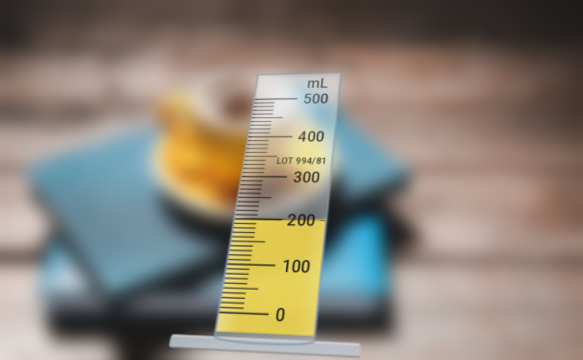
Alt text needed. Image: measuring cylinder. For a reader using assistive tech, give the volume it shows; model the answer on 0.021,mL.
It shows 200,mL
